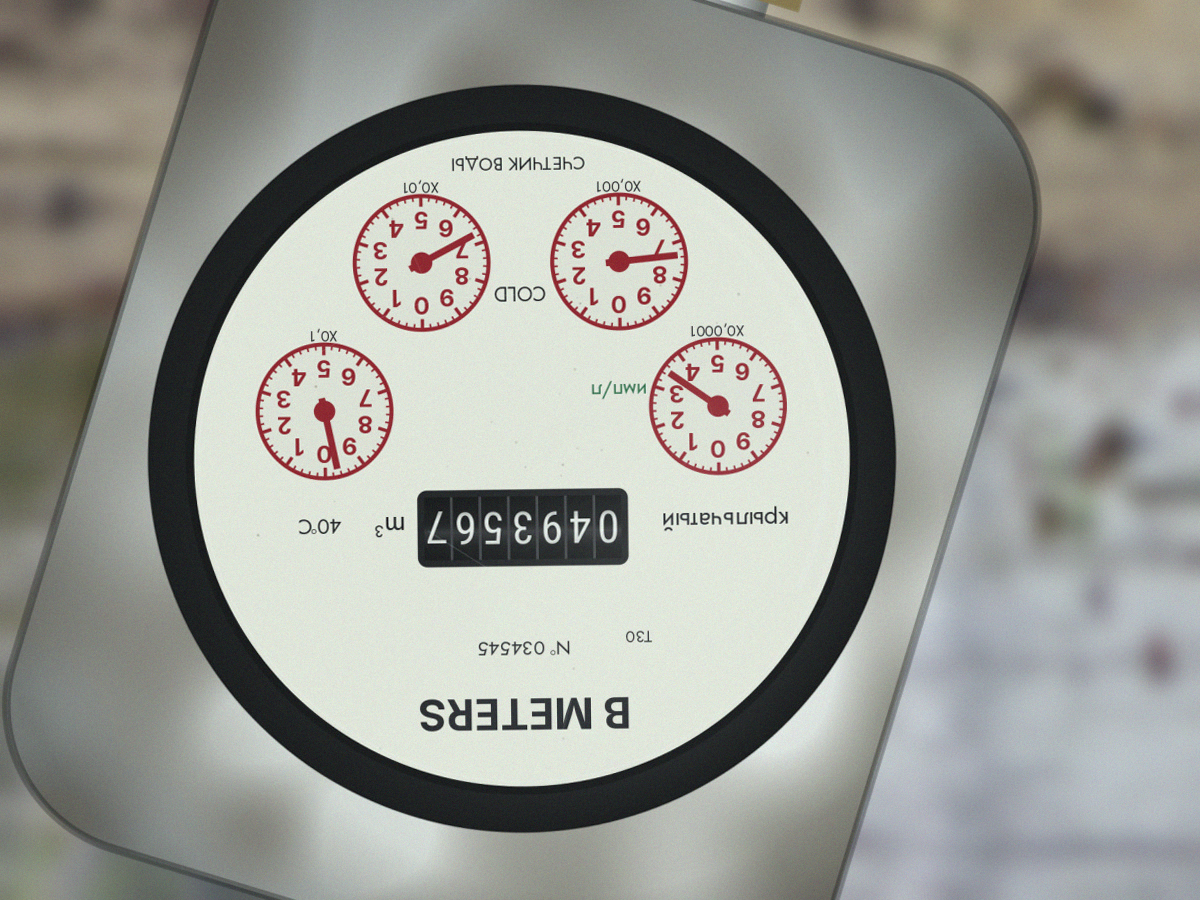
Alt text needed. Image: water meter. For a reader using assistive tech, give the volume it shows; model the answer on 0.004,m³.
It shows 493566.9673,m³
